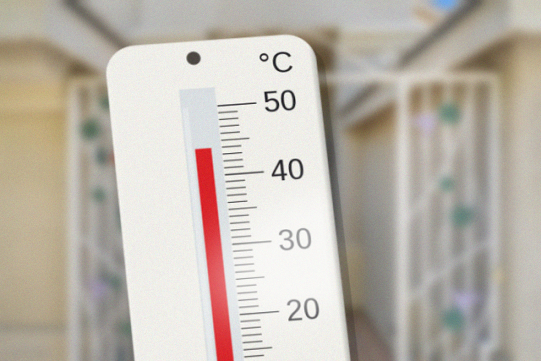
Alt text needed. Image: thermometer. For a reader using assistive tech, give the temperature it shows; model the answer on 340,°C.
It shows 44,°C
